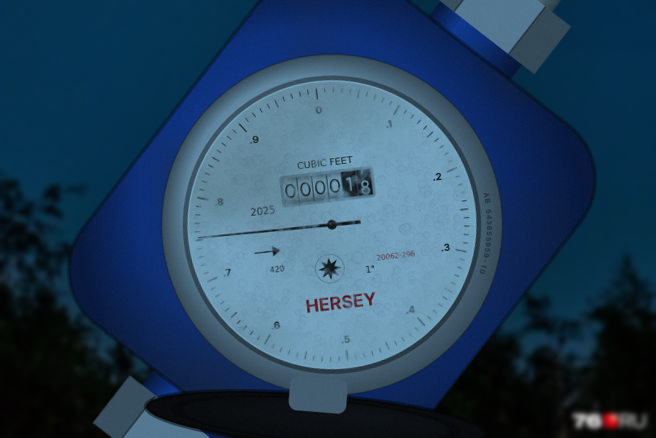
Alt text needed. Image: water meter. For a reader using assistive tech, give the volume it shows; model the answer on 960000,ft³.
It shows 17.75,ft³
